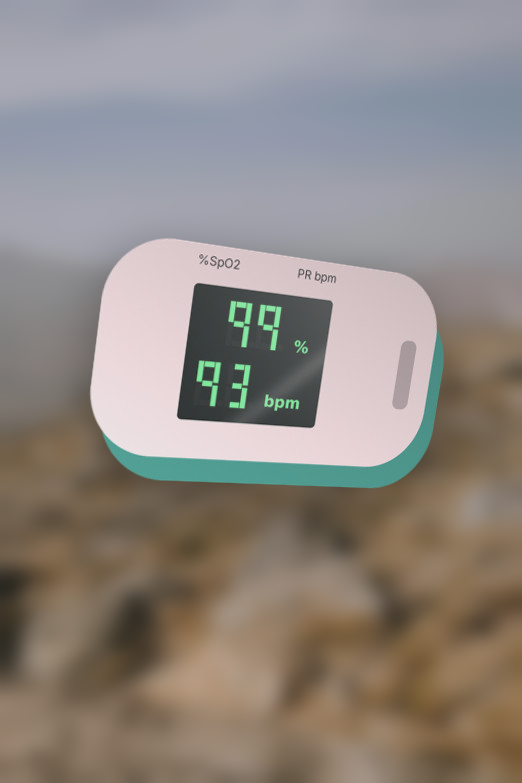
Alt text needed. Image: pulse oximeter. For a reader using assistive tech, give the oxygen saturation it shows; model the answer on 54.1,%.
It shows 99,%
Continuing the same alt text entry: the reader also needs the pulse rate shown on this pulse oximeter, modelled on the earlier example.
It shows 93,bpm
